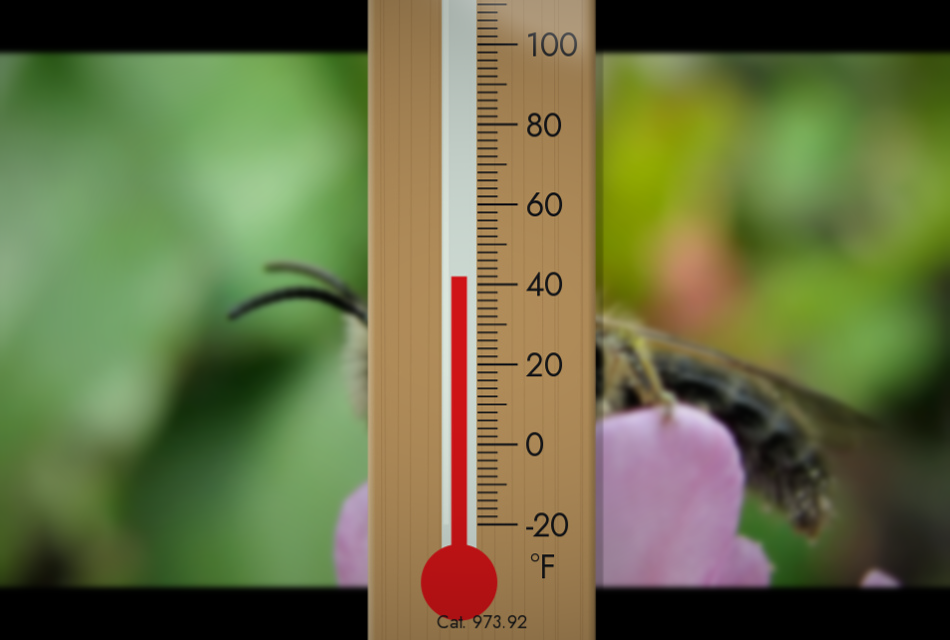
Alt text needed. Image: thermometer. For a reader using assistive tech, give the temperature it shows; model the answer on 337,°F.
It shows 42,°F
